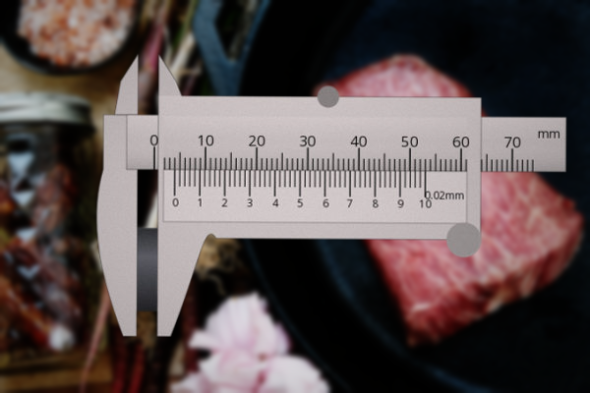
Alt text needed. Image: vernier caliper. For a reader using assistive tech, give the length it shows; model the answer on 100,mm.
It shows 4.0,mm
